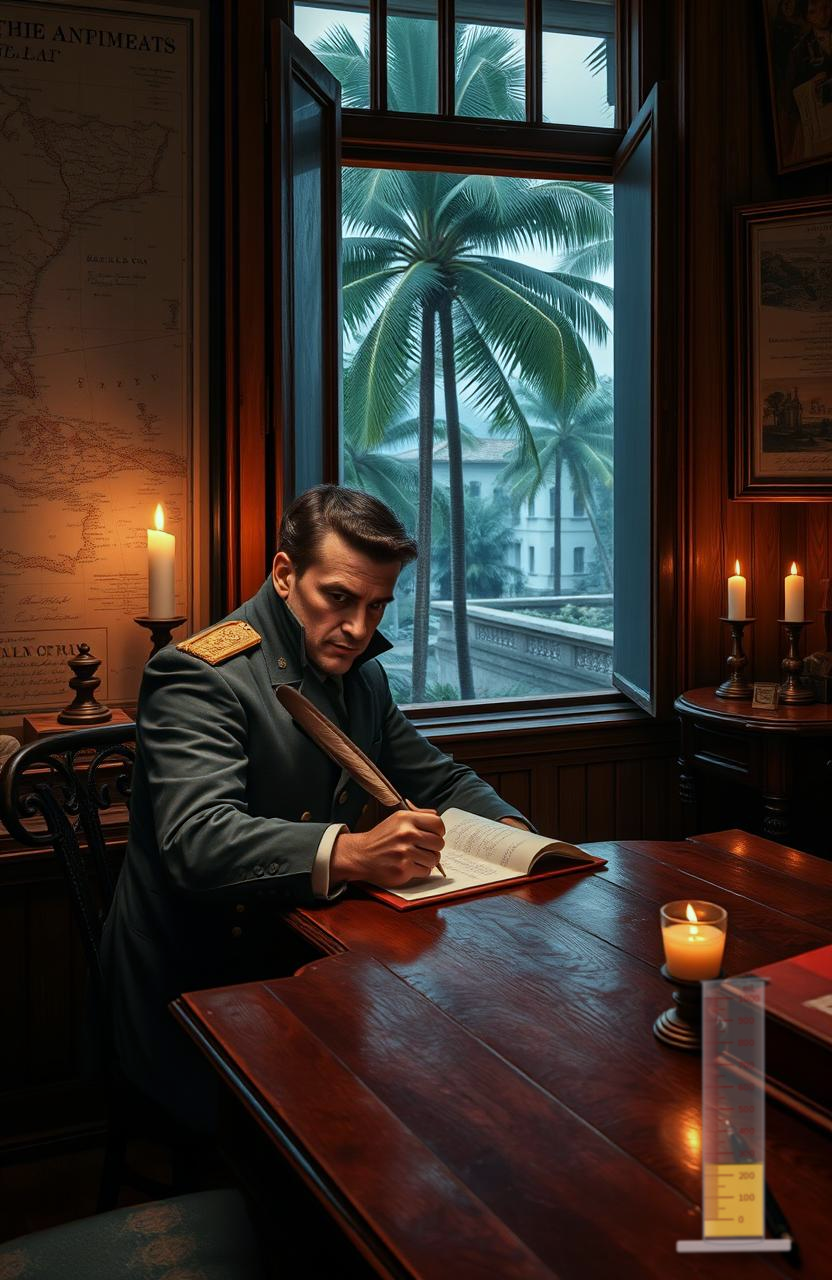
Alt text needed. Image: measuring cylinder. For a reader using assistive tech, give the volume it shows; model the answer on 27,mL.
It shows 250,mL
